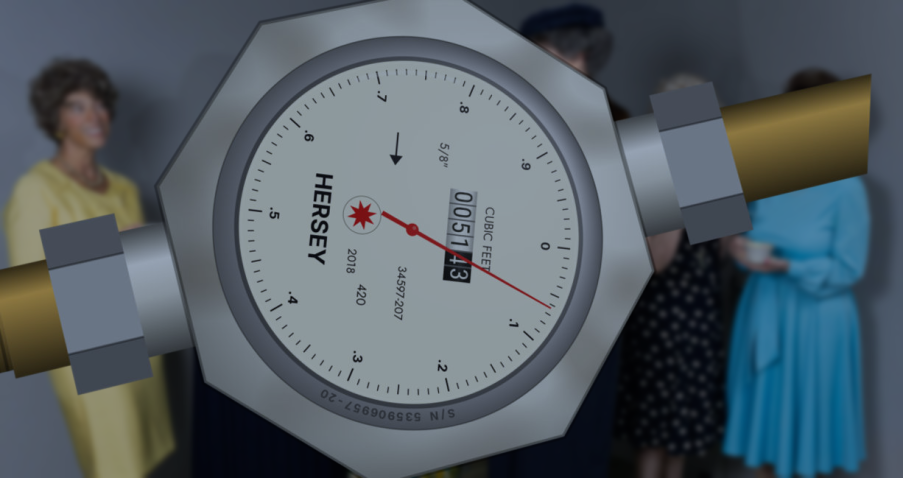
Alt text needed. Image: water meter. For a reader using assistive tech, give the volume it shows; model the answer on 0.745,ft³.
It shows 5143.06,ft³
